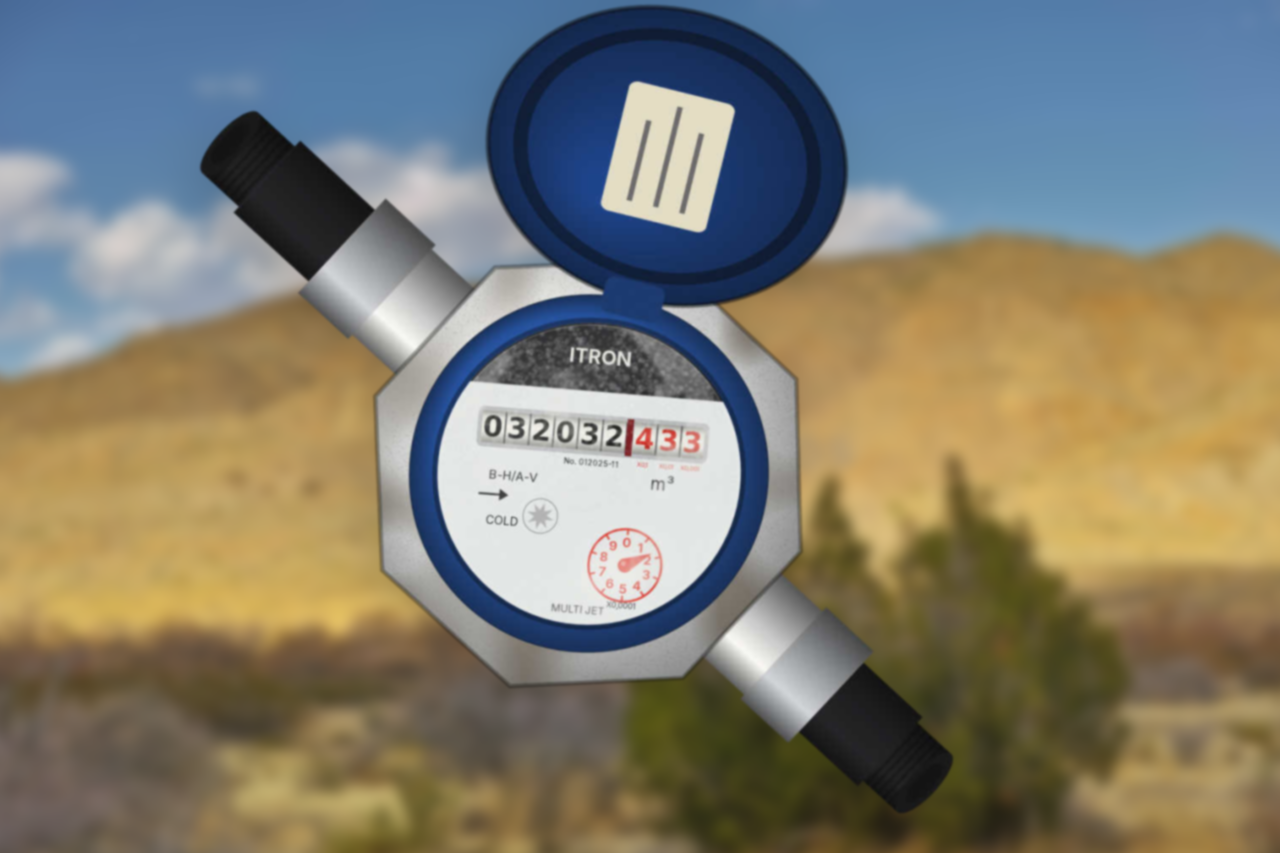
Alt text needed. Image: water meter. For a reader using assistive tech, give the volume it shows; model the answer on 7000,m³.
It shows 32032.4331,m³
